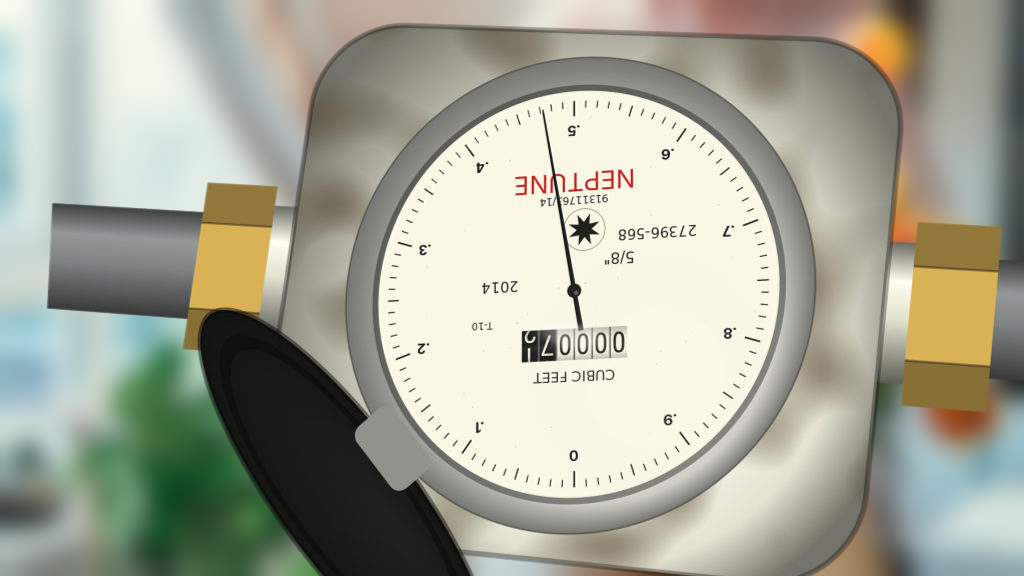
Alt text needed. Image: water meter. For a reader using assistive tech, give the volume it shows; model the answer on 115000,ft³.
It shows 71.47,ft³
